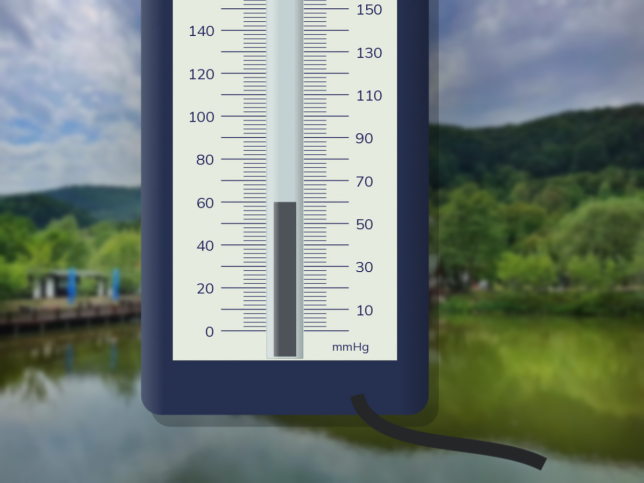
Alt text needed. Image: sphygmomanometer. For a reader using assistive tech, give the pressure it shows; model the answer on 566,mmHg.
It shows 60,mmHg
